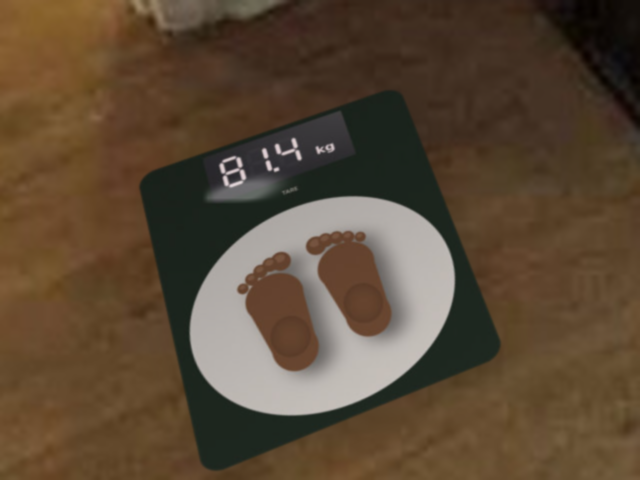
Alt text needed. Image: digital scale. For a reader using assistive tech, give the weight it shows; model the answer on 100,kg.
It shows 81.4,kg
